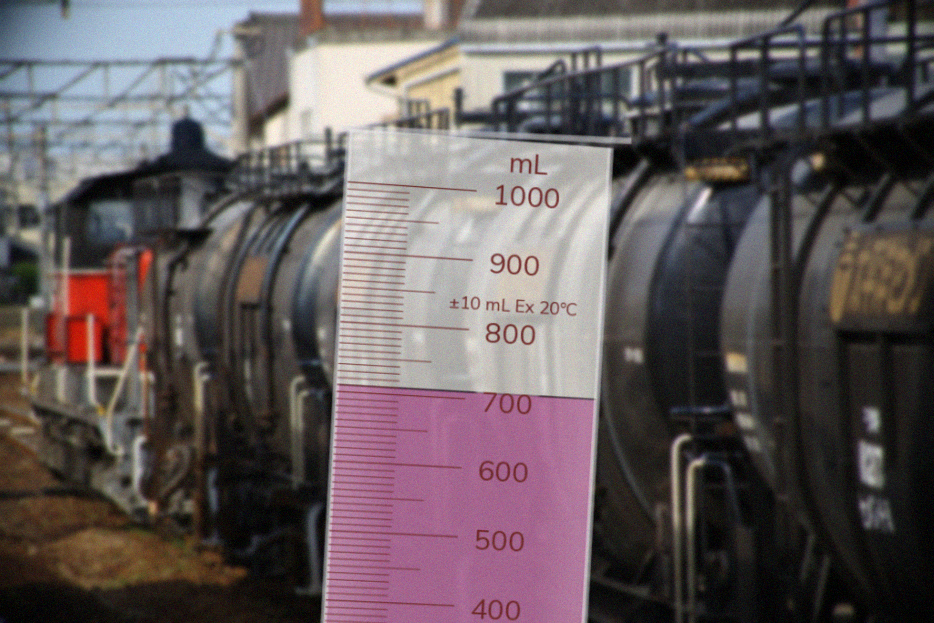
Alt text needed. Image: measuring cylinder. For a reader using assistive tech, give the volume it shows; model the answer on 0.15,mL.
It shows 710,mL
